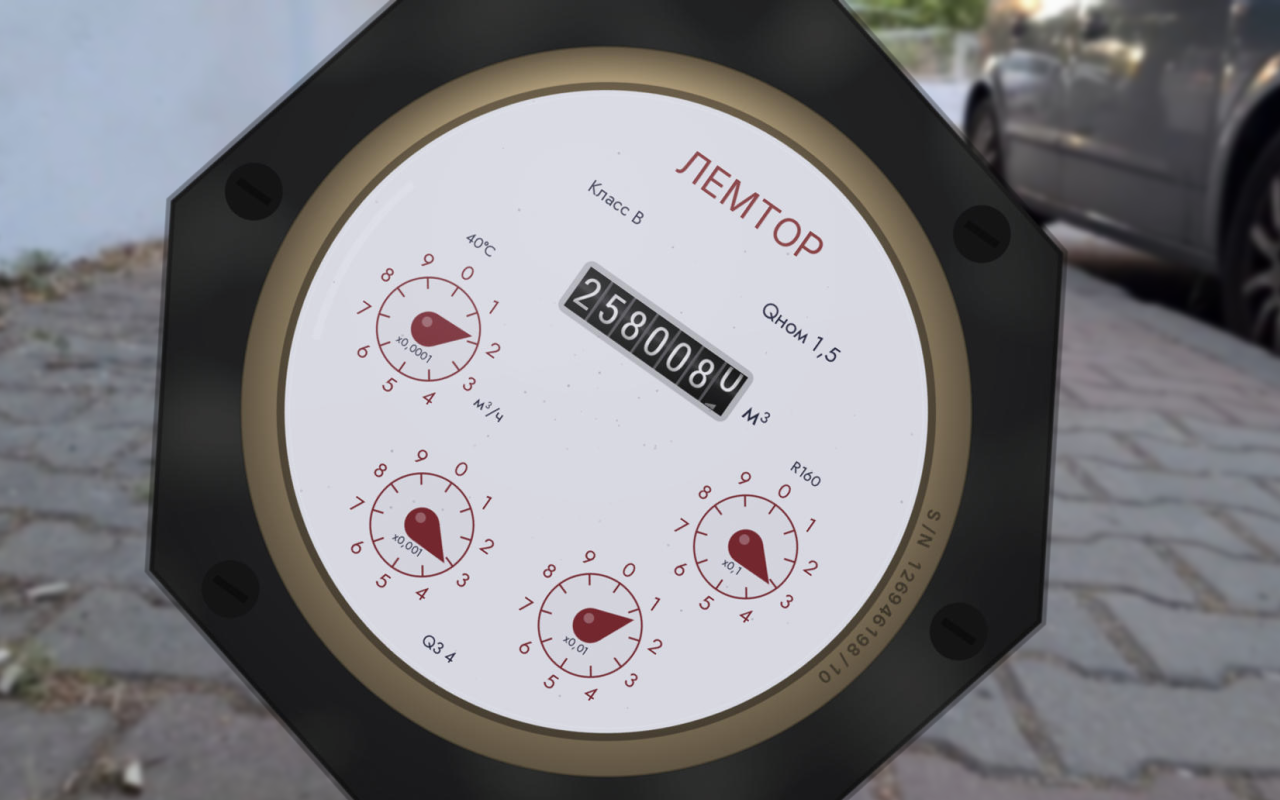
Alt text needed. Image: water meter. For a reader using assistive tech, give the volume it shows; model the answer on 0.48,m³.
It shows 2580080.3131,m³
